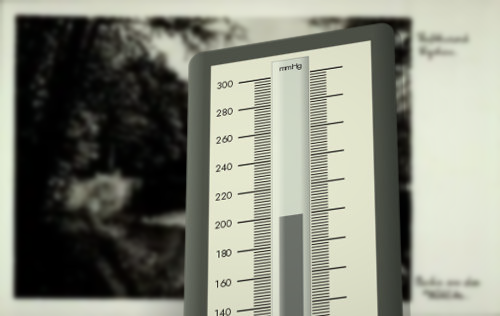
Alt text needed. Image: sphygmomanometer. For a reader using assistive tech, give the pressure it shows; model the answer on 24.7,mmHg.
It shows 200,mmHg
